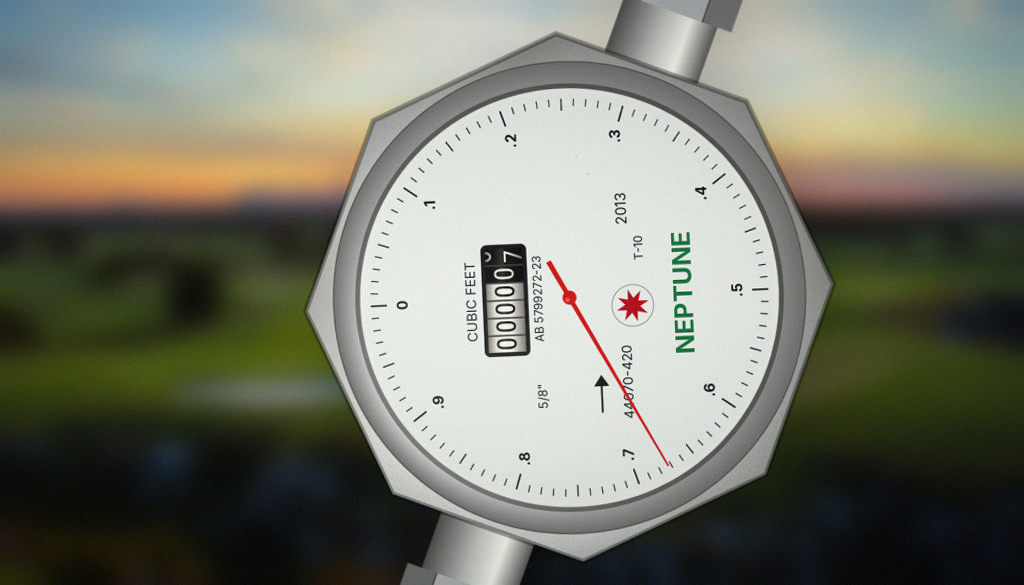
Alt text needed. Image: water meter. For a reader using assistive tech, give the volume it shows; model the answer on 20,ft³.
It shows 6.67,ft³
